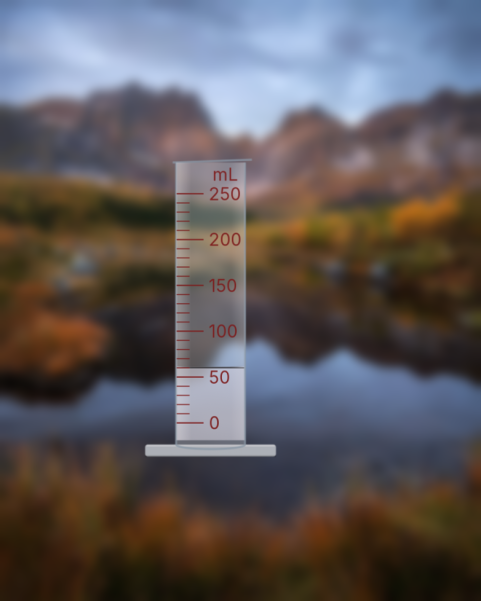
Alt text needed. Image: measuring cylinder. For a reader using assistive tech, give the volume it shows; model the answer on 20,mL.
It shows 60,mL
